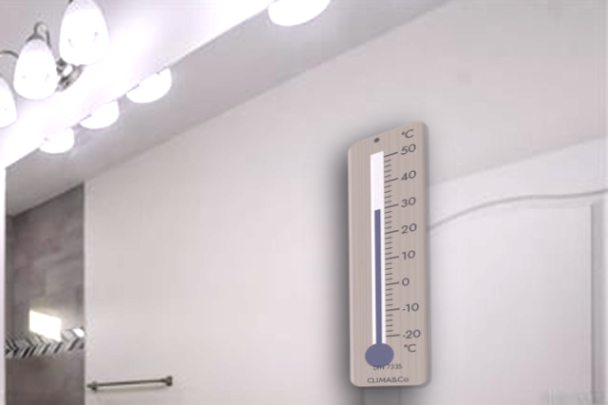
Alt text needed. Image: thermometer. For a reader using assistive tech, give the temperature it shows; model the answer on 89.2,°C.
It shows 30,°C
